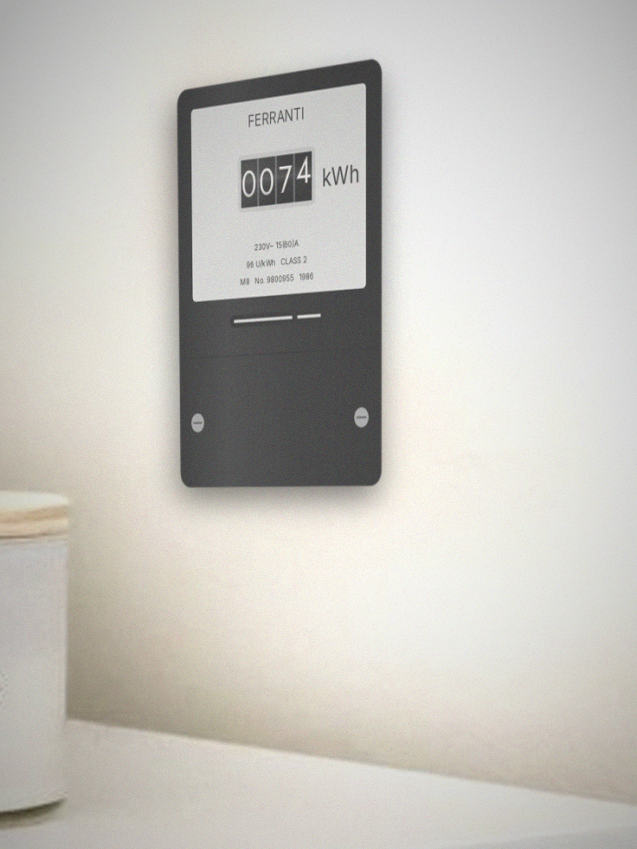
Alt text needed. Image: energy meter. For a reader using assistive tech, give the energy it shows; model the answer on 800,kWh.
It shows 74,kWh
